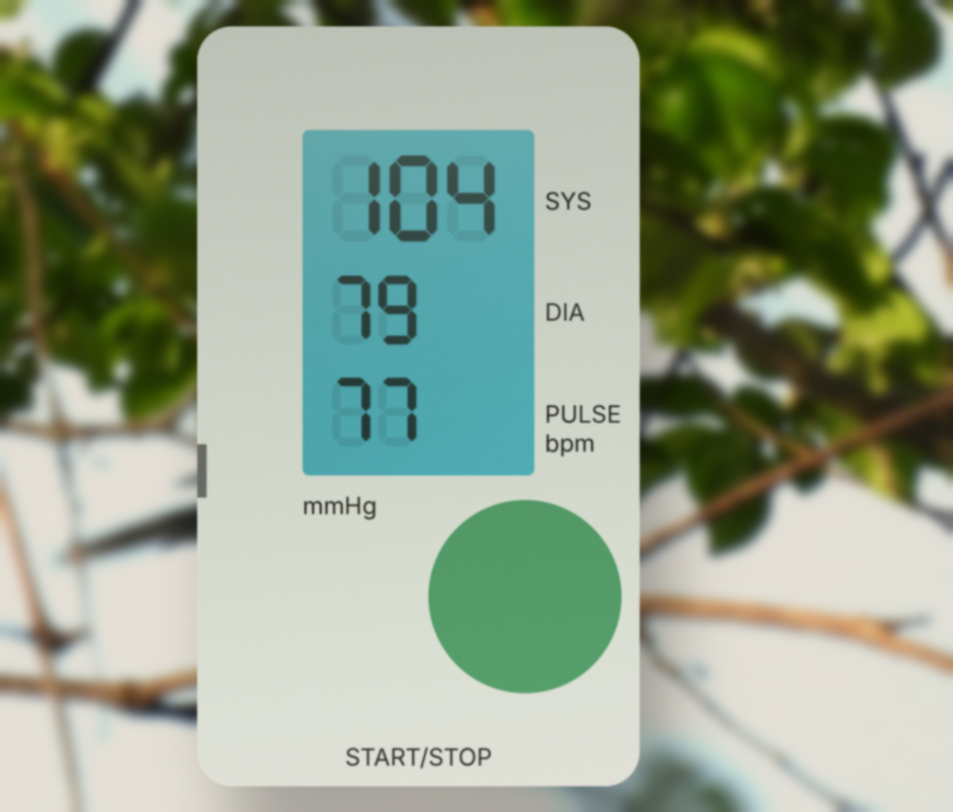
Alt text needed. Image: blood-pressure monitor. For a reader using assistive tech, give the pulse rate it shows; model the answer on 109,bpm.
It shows 77,bpm
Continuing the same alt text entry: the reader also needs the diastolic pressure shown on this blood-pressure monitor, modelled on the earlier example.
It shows 79,mmHg
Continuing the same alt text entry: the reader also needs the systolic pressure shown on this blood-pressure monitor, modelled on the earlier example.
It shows 104,mmHg
